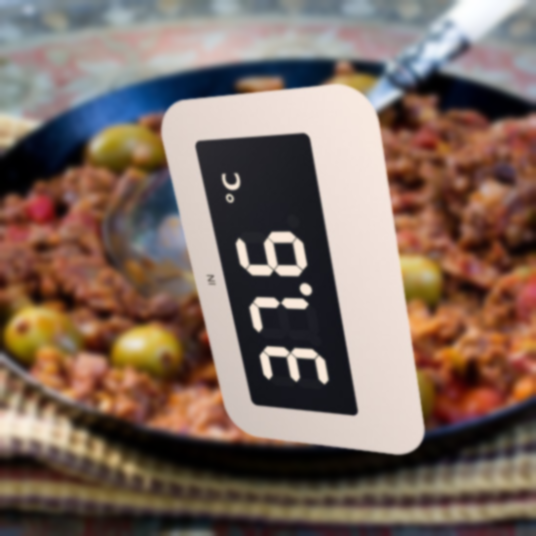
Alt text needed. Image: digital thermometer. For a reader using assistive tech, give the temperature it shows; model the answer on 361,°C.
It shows 37.6,°C
